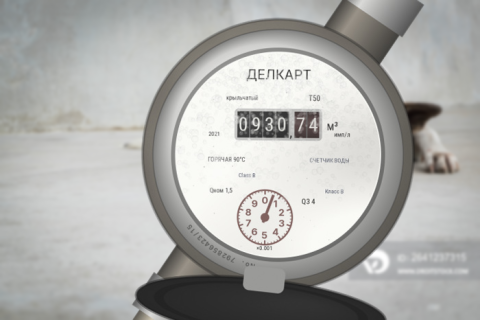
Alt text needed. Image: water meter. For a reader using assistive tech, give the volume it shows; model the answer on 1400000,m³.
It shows 930.740,m³
